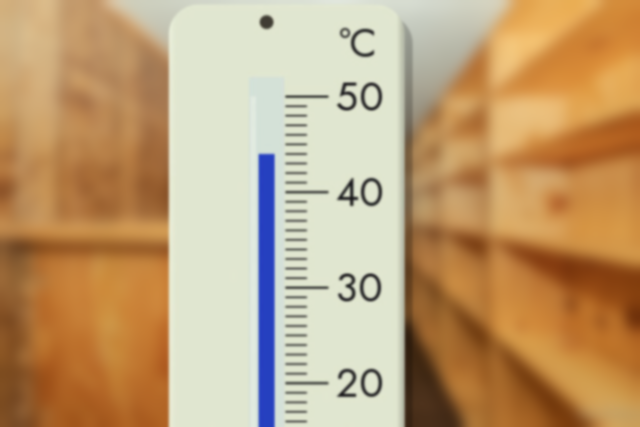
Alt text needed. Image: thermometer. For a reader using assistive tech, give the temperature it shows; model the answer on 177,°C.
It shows 44,°C
